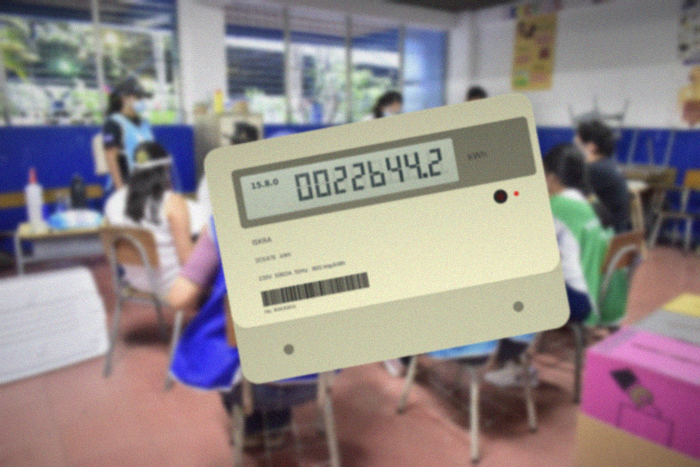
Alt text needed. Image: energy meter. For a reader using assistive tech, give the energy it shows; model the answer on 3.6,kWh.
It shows 22644.2,kWh
